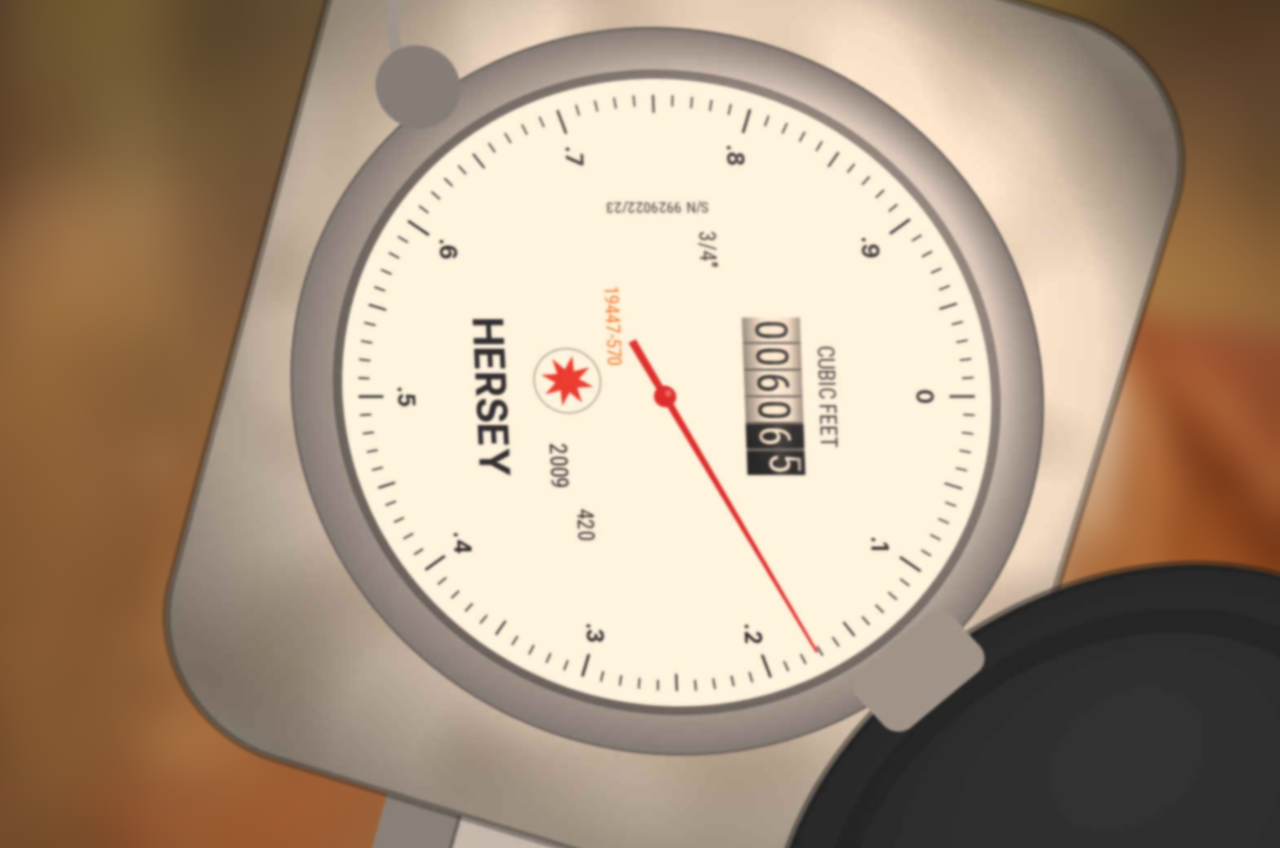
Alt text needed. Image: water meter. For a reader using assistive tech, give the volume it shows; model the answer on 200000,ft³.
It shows 6065.17,ft³
